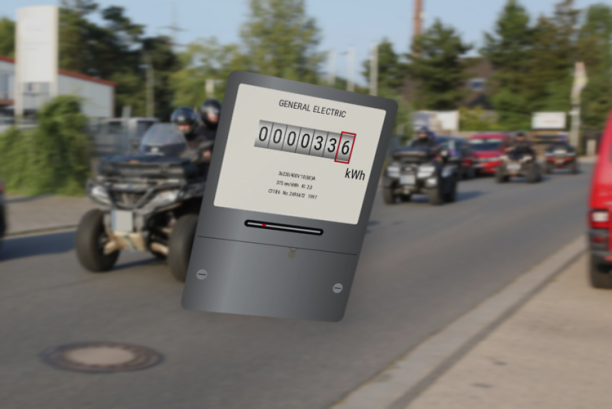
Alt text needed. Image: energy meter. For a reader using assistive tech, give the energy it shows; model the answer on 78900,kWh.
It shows 33.6,kWh
